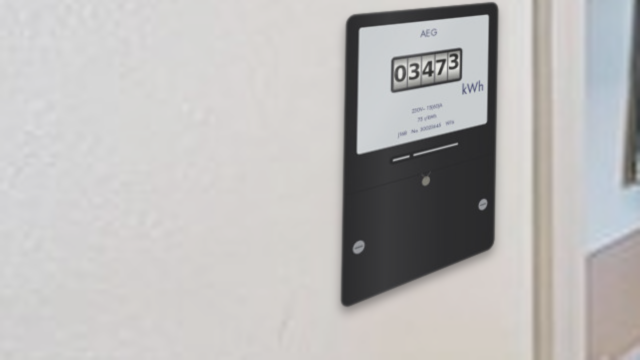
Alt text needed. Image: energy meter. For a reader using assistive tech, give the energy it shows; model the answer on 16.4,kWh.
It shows 3473,kWh
